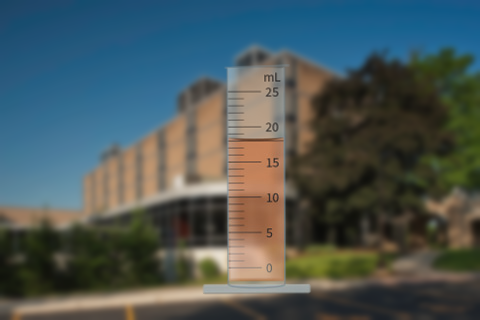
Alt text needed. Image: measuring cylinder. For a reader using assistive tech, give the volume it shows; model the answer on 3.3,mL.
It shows 18,mL
